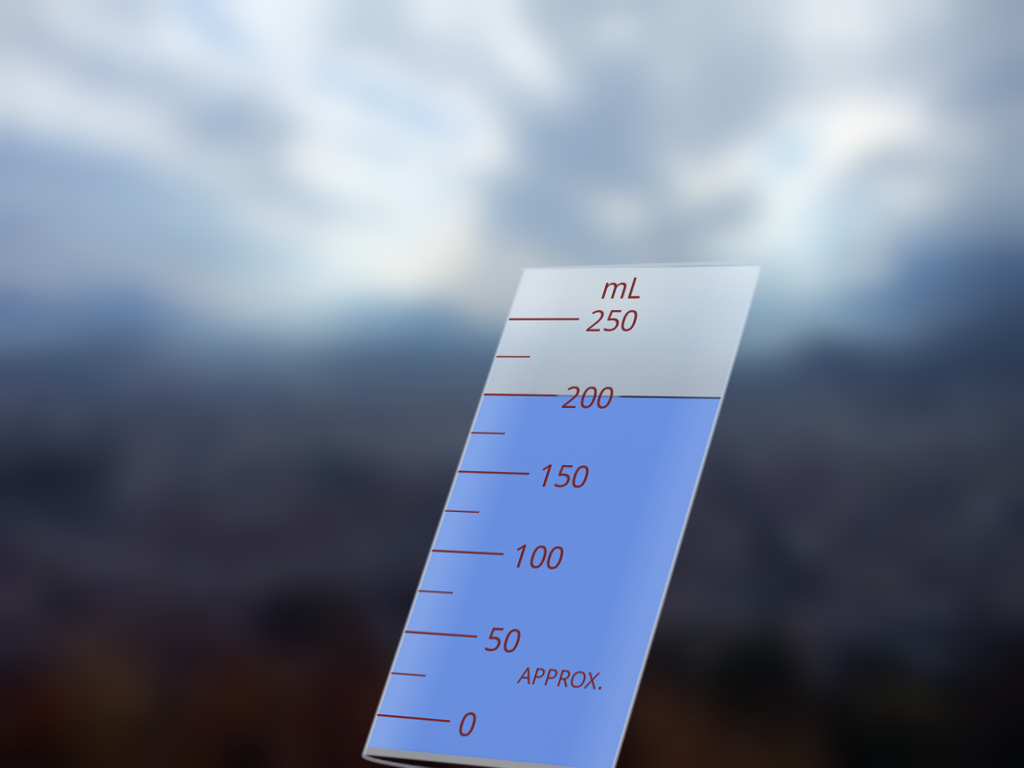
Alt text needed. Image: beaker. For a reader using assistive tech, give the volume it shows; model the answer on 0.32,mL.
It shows 200,mL
